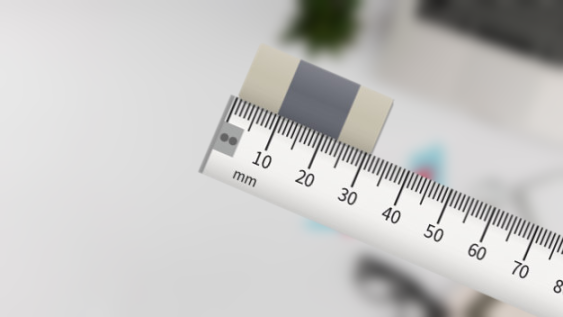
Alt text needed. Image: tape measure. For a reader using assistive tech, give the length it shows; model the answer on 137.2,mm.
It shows 31,mm
